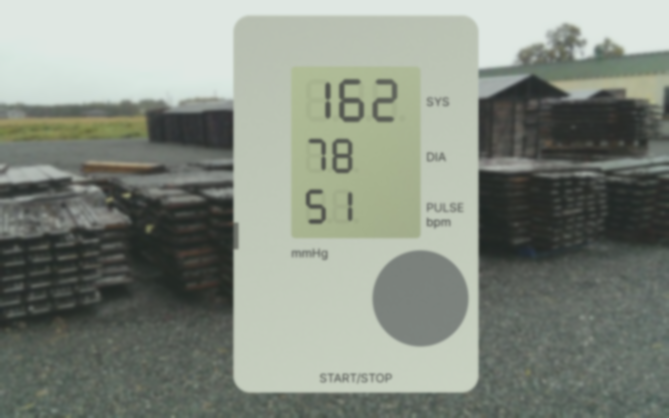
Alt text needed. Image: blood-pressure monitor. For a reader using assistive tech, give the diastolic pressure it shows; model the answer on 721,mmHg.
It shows 78,mmHg
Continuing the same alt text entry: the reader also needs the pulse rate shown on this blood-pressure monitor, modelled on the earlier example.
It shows 51,bpm
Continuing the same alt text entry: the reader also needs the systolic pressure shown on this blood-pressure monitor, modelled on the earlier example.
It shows 162,mmHg
